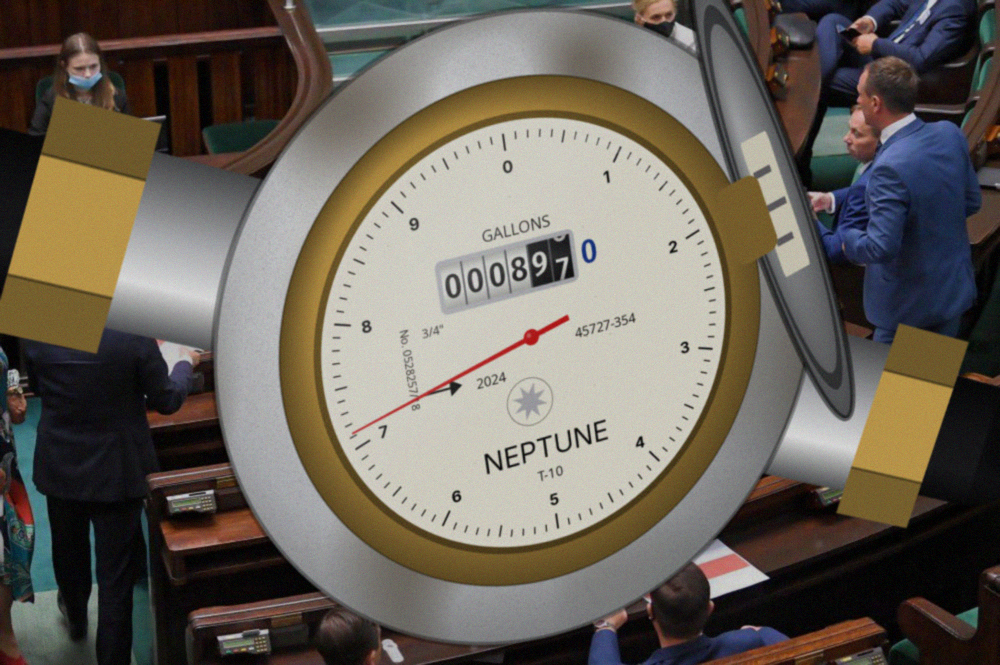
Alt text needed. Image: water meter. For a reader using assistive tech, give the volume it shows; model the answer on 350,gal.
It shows 8967.1,gal
